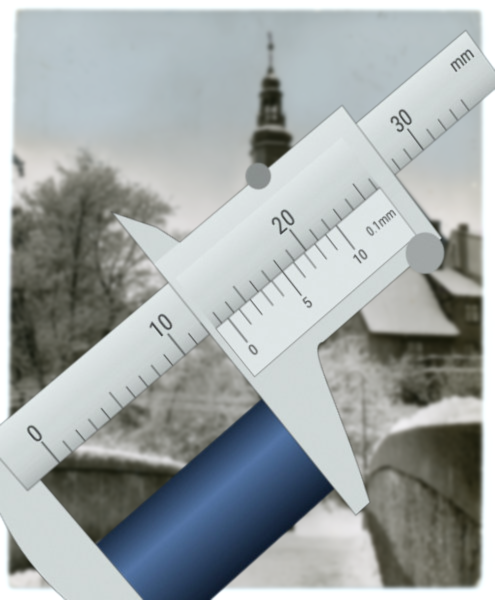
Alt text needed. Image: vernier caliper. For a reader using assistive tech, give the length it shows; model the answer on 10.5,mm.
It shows 13.5,mm
